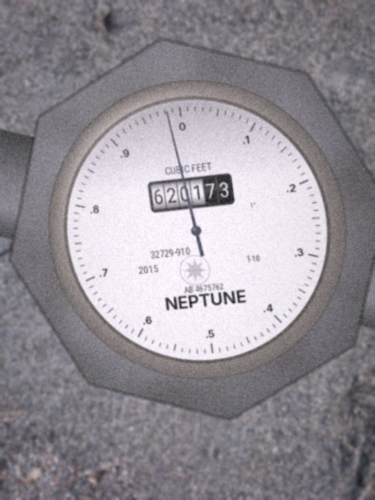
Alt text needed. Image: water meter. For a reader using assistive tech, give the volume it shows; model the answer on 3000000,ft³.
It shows 620172.98,ft³
